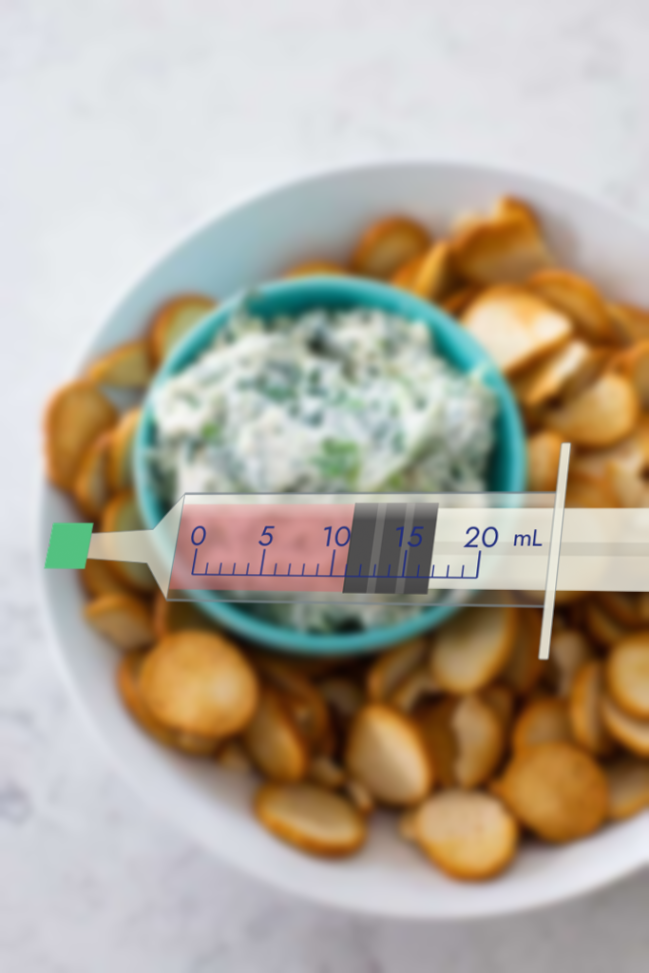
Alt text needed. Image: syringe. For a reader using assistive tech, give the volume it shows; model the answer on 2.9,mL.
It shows 11,mL
